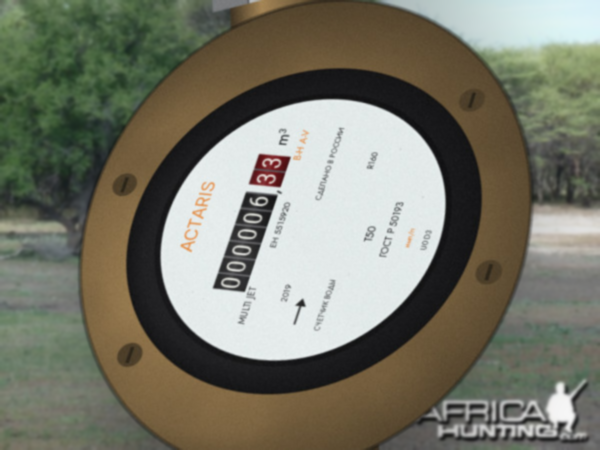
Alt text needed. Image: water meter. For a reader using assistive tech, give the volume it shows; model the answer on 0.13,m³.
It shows 6.33,m³
